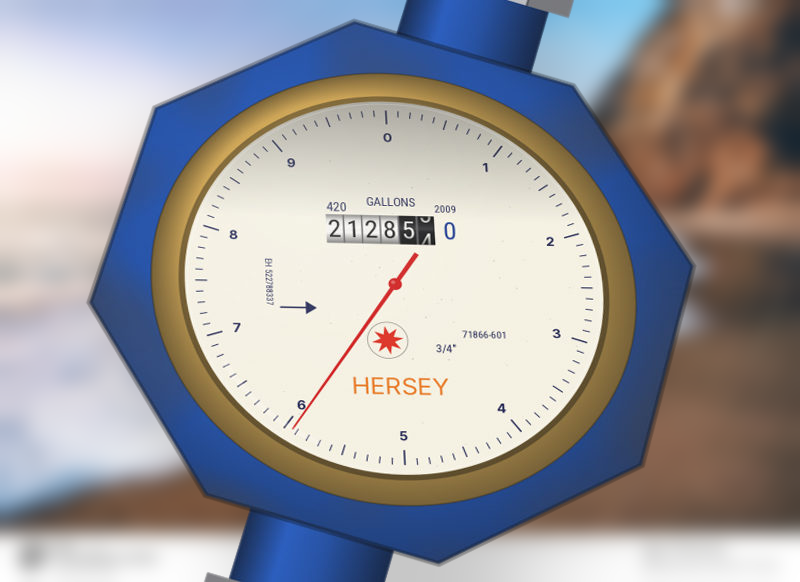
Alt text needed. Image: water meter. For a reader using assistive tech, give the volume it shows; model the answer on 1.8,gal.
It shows 2128535.9,gal
